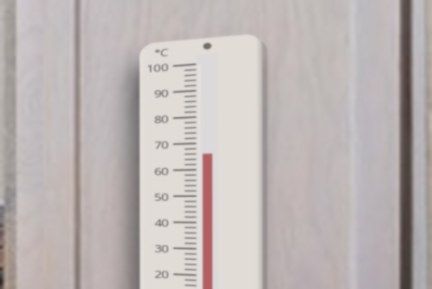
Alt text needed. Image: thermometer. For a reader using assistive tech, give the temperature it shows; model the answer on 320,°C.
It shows 66,°C
